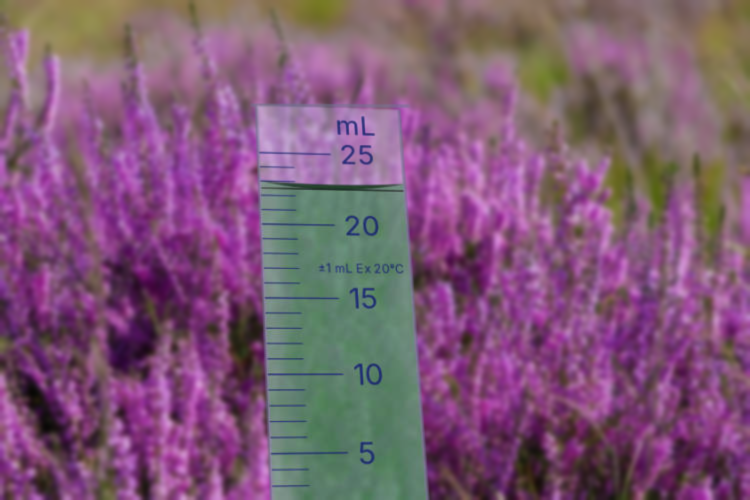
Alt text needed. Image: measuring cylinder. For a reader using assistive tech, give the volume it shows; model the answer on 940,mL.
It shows 22.5,mL
